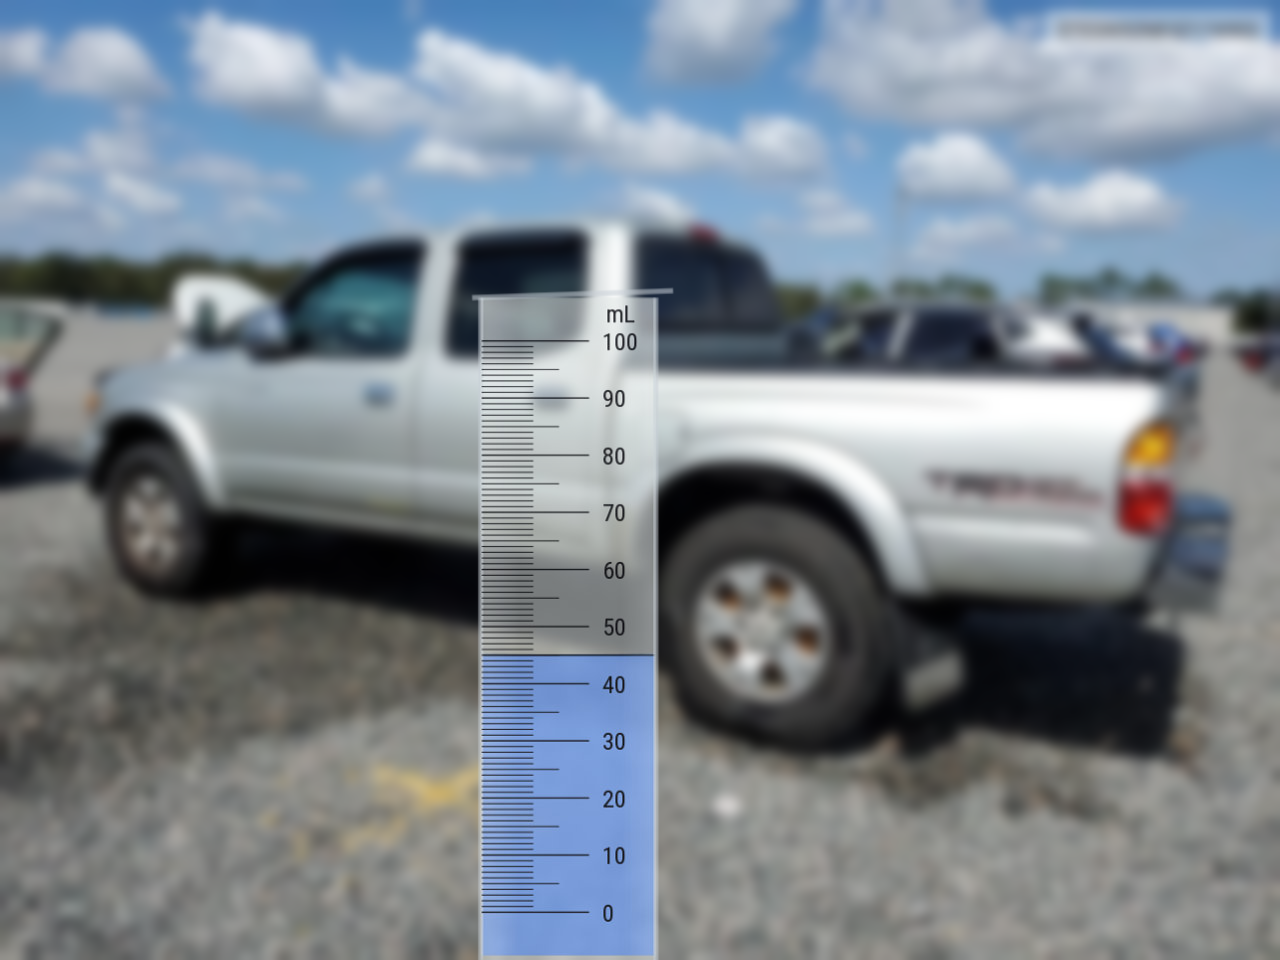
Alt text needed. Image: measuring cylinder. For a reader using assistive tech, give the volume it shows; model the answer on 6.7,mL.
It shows 45,mL
